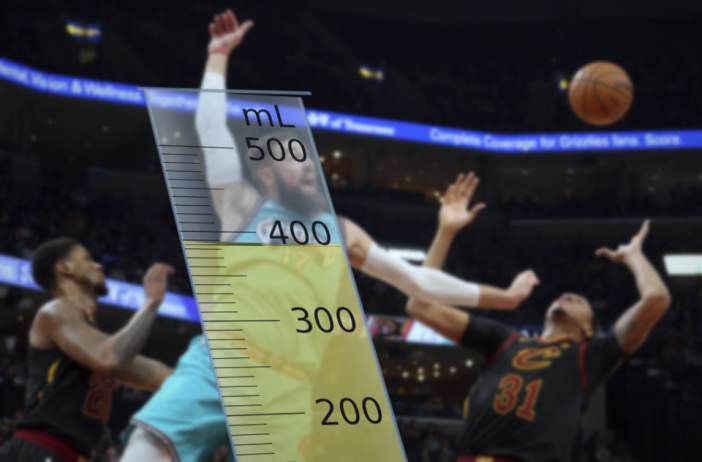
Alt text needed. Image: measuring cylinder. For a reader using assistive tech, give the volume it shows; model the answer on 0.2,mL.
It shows 385,mL
